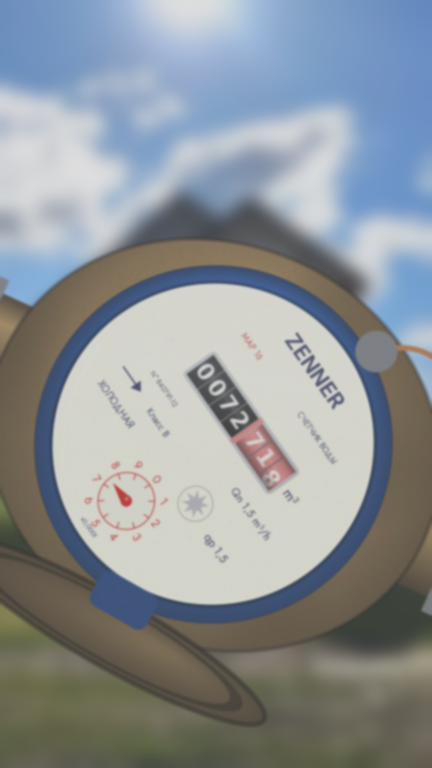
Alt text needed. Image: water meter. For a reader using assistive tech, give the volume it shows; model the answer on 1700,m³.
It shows 72.7177,m³
